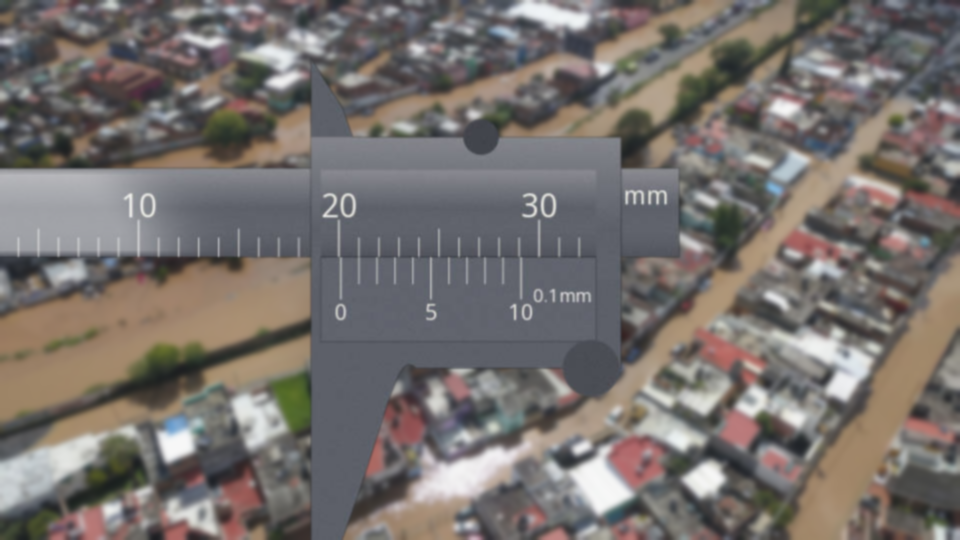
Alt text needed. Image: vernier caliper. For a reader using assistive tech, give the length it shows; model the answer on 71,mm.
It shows 20.1,mm
